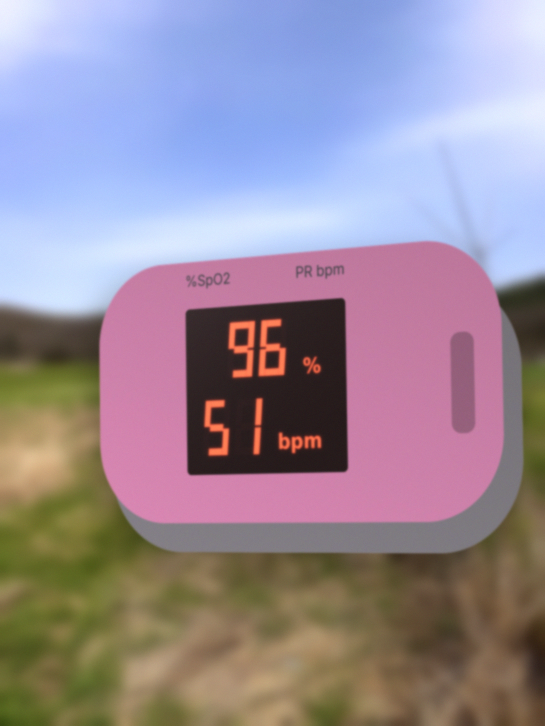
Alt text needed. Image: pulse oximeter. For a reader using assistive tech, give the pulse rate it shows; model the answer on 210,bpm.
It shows 51,bpm
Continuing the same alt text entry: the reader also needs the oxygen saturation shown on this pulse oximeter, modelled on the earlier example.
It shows 96,%
